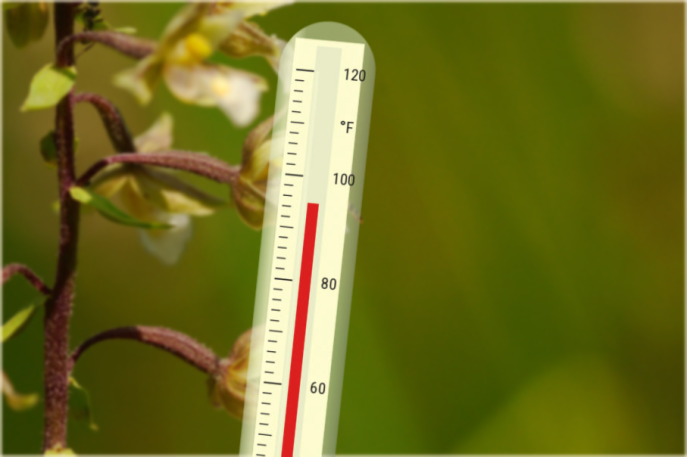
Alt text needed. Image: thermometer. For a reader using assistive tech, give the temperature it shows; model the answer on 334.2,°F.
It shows 95,°F
